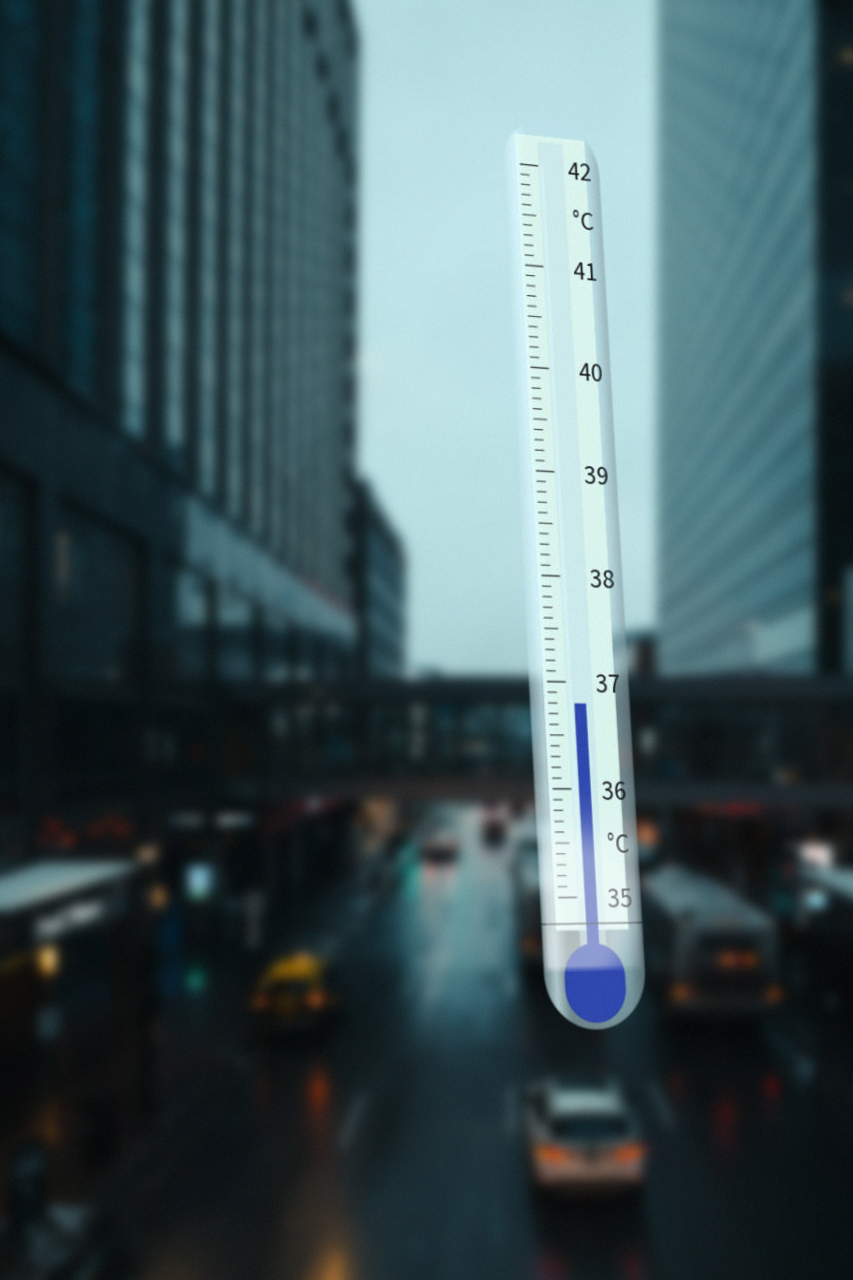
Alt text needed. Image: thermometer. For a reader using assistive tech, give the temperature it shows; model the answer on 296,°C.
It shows 36.8,°C
